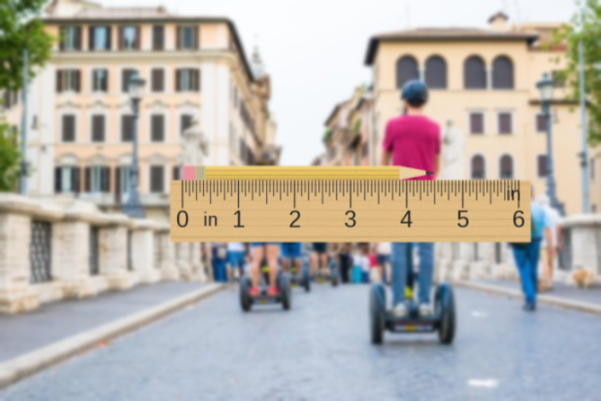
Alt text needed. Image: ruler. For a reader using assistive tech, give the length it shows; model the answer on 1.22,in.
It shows 4.5,in
